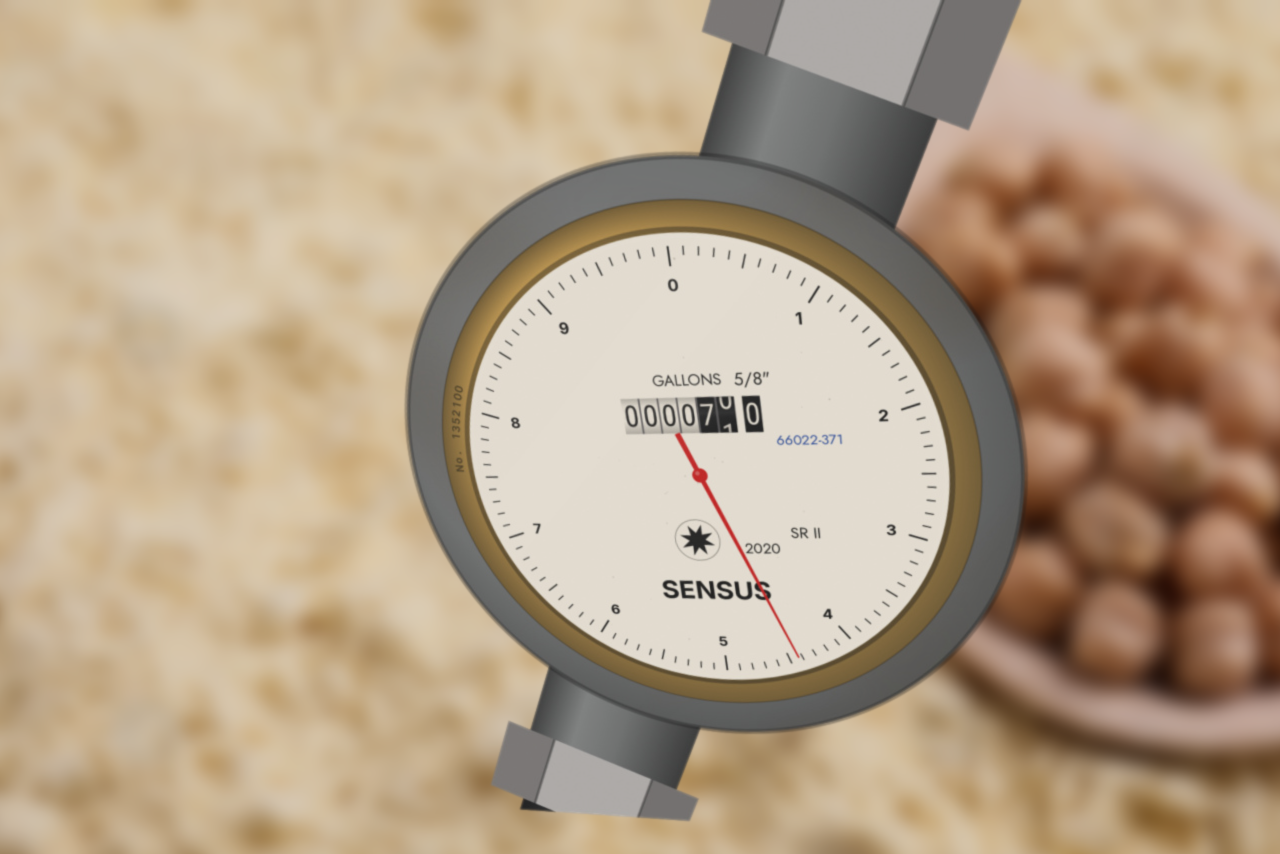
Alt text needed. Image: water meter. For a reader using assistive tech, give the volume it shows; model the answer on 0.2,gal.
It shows 704.4,gal
